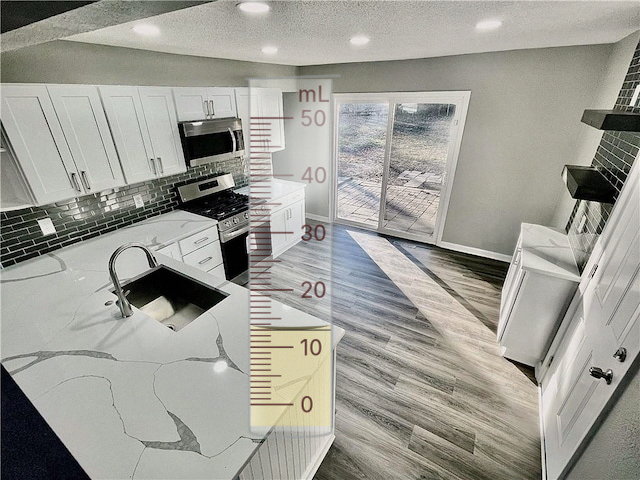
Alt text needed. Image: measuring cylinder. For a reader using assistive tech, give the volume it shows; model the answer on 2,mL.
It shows 13,mL
